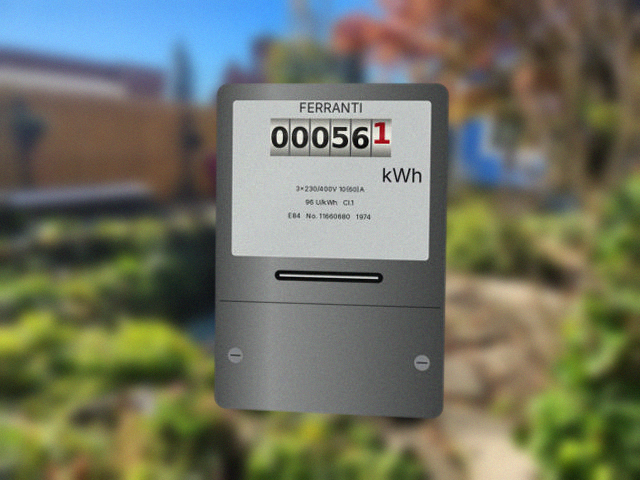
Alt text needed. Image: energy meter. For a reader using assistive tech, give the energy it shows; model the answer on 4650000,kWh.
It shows 56.1,kWh
